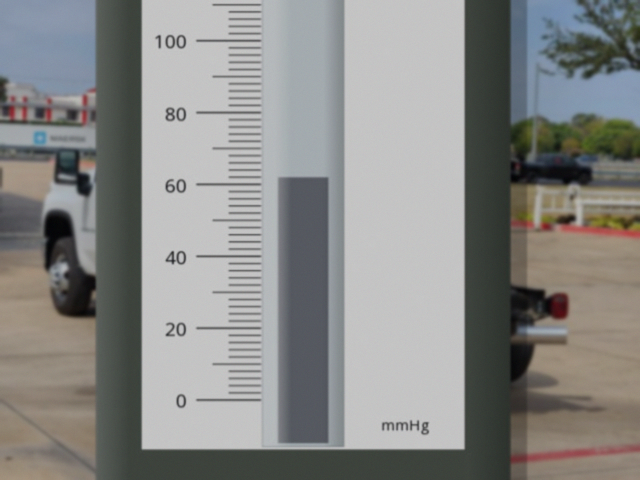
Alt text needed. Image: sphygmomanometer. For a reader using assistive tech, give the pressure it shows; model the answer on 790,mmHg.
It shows 62,mmHg
